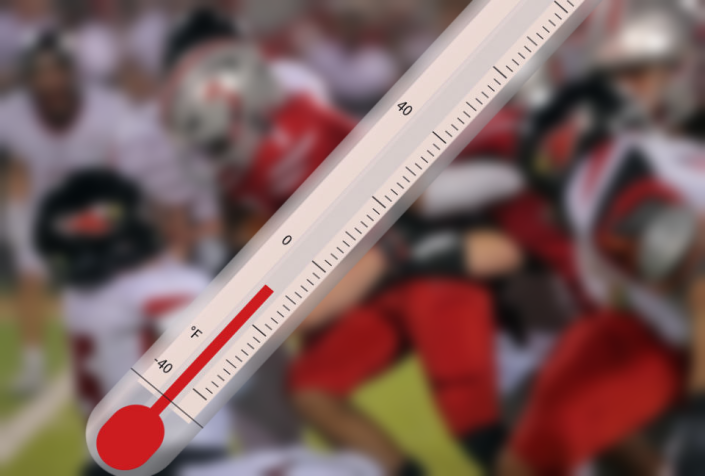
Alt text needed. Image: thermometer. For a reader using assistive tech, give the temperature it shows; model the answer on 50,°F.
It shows -11,°F
